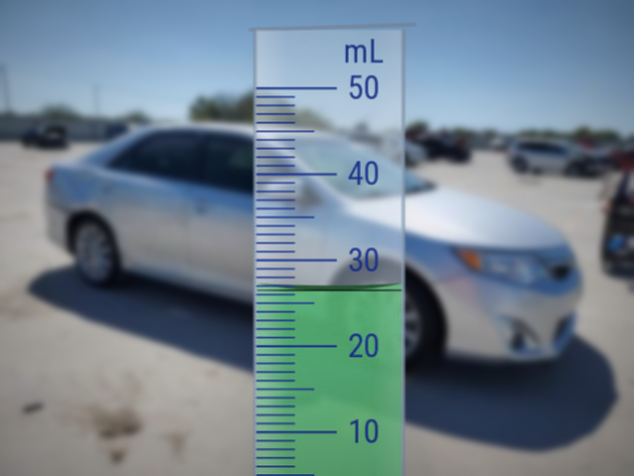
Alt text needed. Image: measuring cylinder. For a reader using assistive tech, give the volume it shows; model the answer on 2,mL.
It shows 26.5,mL
